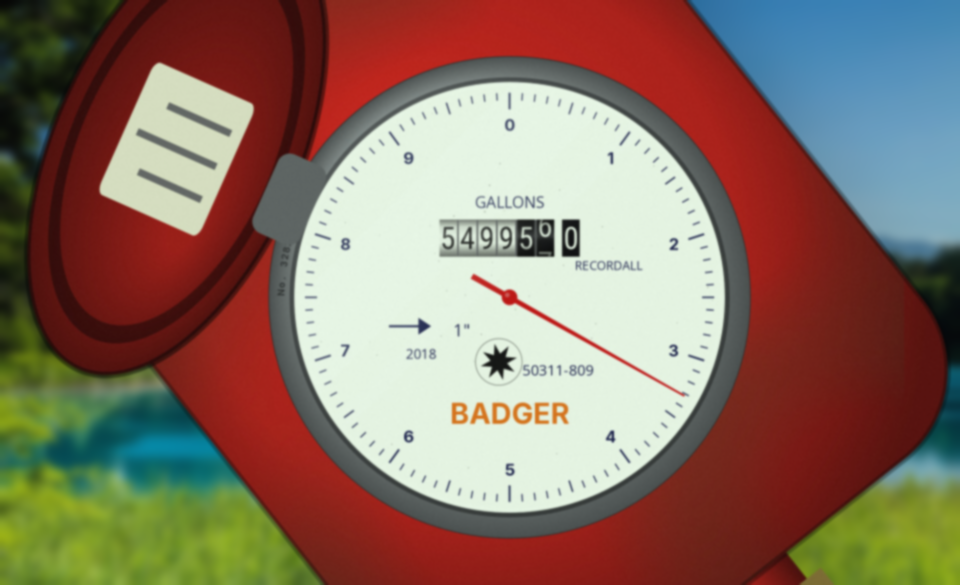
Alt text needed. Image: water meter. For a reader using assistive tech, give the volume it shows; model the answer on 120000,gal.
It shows 5499563.3,gal
